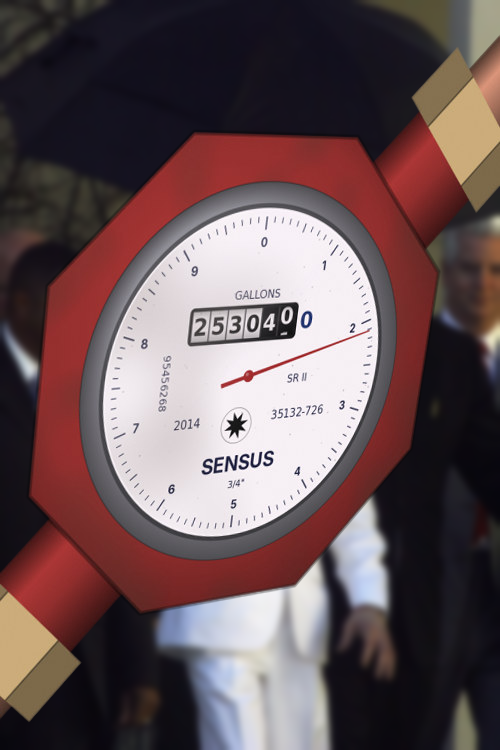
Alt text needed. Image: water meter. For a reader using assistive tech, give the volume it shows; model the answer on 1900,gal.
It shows 2530402.1,gal
